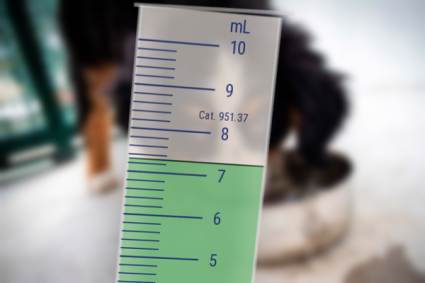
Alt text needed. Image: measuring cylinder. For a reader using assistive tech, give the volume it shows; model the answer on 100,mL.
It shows 7.3,mL
